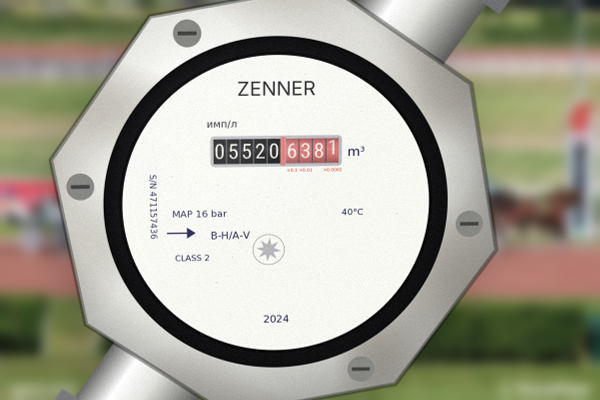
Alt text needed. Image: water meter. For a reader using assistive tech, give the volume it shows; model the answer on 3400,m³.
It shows 5520.6381,m³
